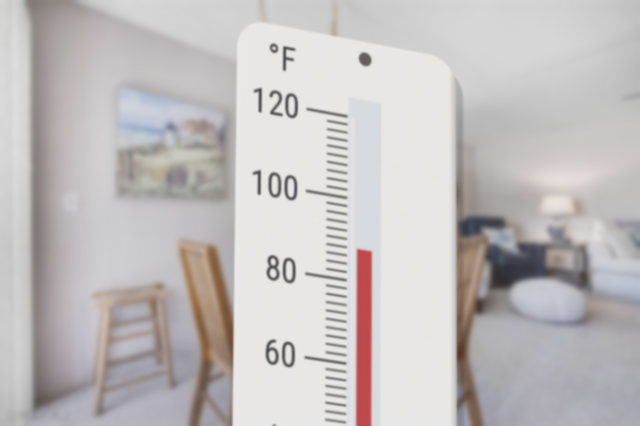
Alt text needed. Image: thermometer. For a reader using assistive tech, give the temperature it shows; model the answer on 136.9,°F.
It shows 88,°F
